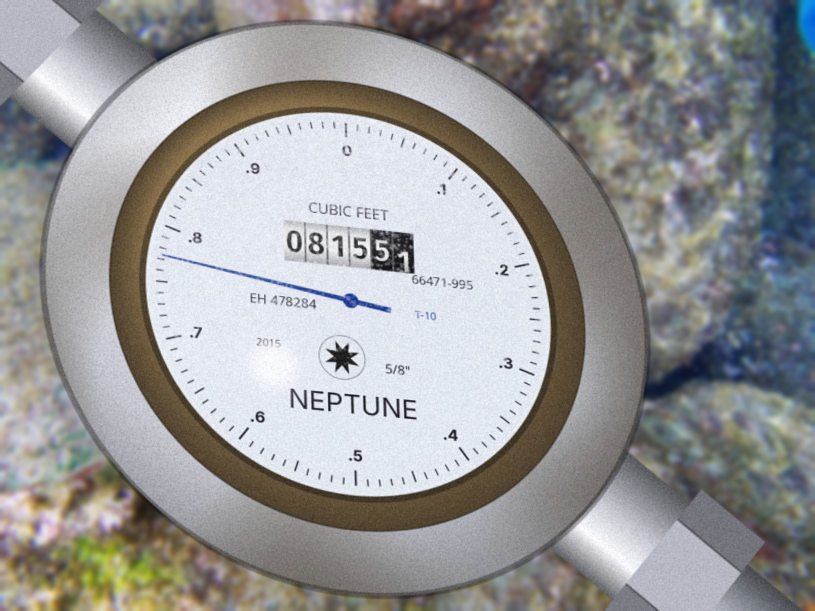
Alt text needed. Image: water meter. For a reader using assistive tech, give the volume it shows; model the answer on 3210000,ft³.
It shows 81550.77,ft³
